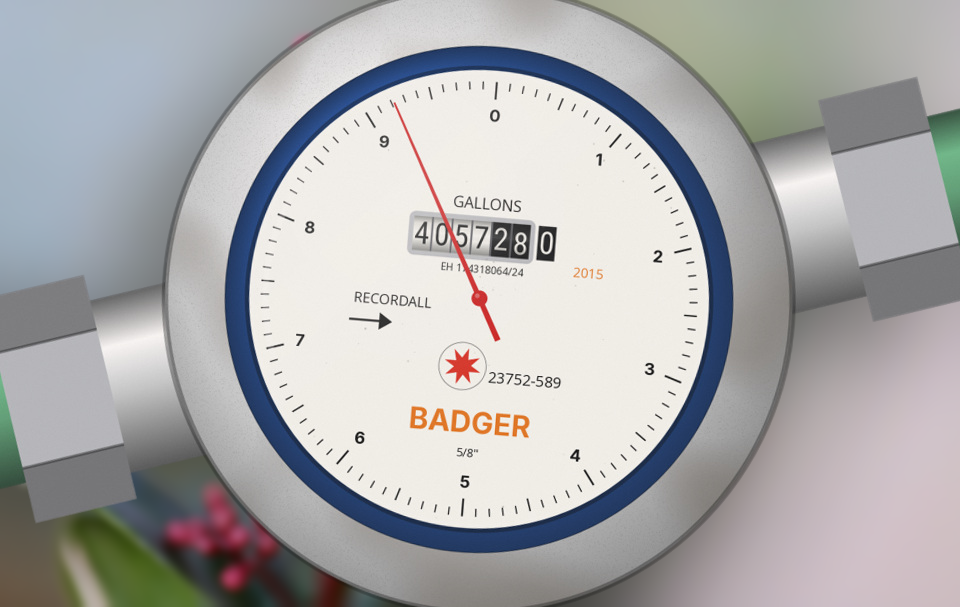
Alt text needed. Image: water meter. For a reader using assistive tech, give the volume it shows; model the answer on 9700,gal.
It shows 4057279.2,gal
